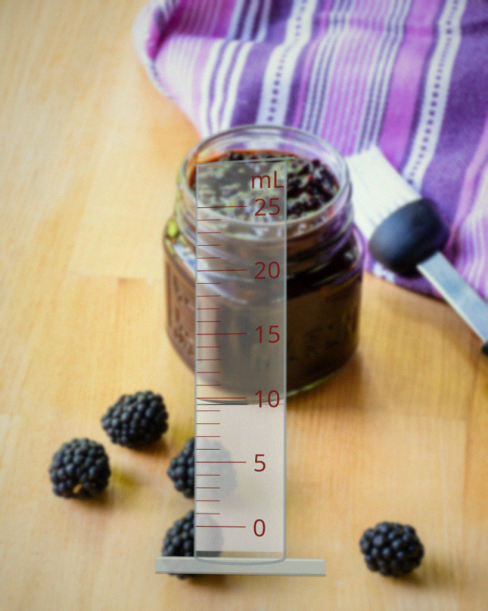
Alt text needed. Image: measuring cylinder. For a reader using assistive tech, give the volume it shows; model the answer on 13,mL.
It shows 9.5,mL
